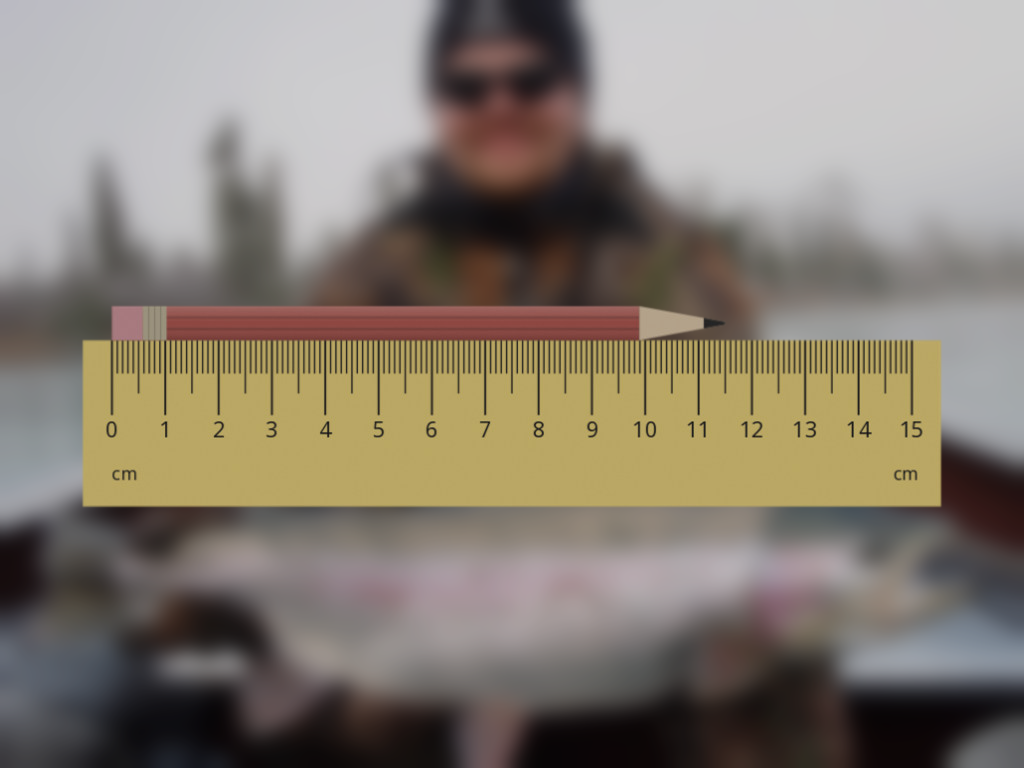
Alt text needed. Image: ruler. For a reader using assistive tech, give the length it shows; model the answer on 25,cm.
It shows 11.5,cm
